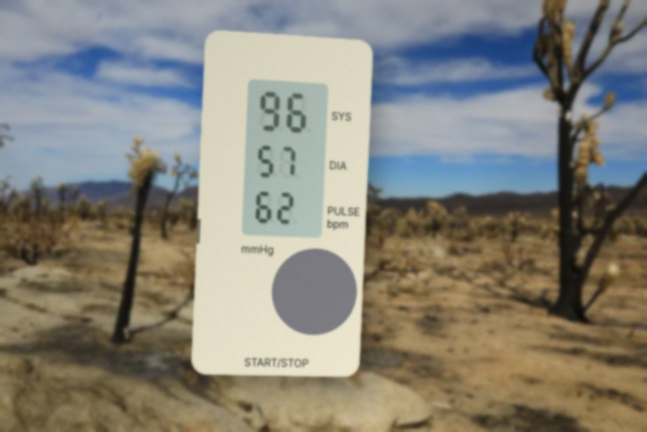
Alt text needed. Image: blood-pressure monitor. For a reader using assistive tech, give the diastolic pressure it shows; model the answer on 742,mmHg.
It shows 57,mmHg
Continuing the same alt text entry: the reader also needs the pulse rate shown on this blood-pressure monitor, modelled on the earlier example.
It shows 62,bpm
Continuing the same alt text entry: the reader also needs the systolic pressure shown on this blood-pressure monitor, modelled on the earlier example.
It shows 96,mmHg
